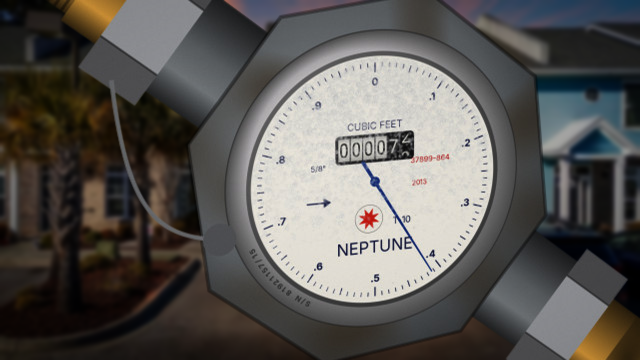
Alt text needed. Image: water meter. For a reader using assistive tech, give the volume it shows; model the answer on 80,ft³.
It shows 72.41,ft³
